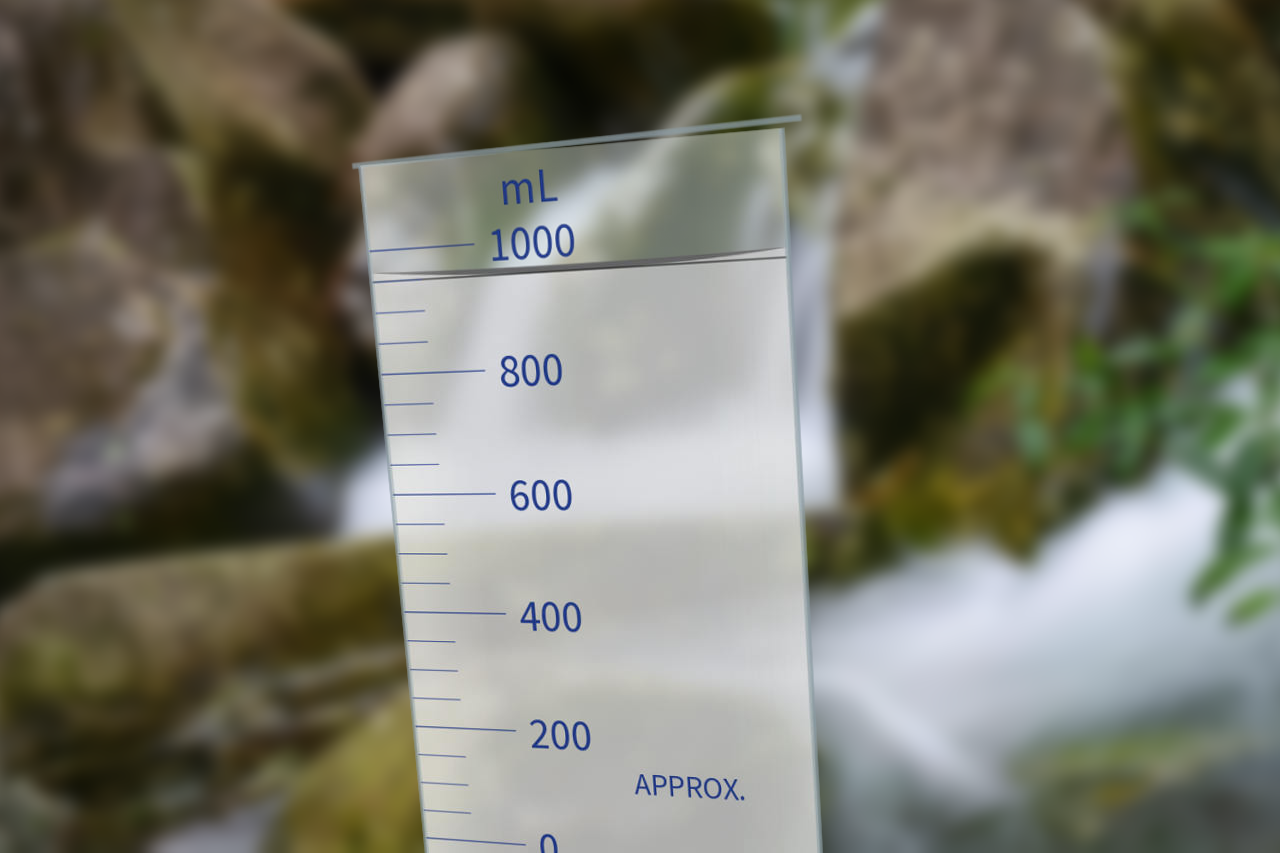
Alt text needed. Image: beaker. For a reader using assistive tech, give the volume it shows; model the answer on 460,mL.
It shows 950,mL
